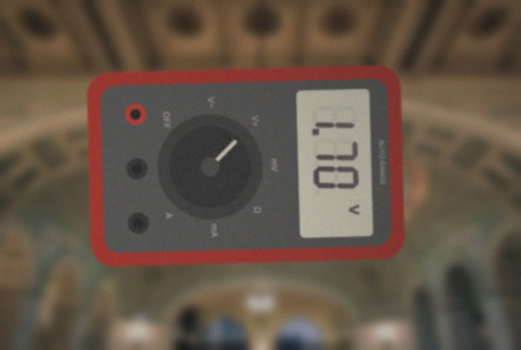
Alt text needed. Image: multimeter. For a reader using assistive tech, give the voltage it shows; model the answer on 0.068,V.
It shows 1.70,V
